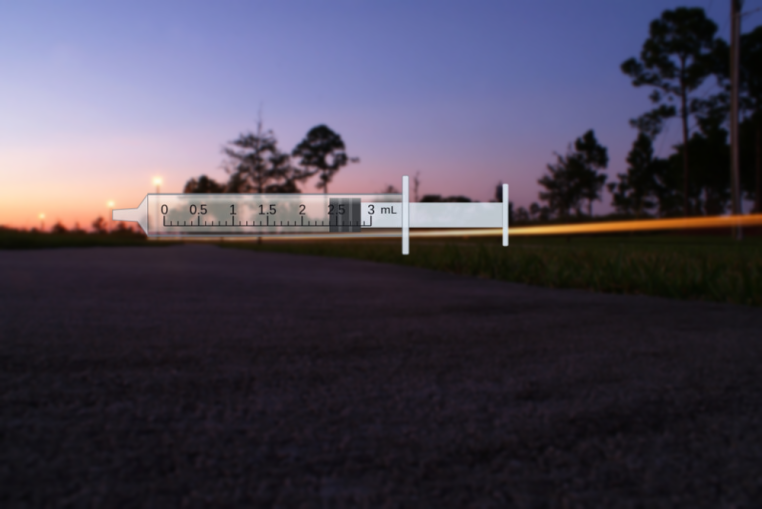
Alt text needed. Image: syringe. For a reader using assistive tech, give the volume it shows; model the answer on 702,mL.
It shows 2.4,mL
